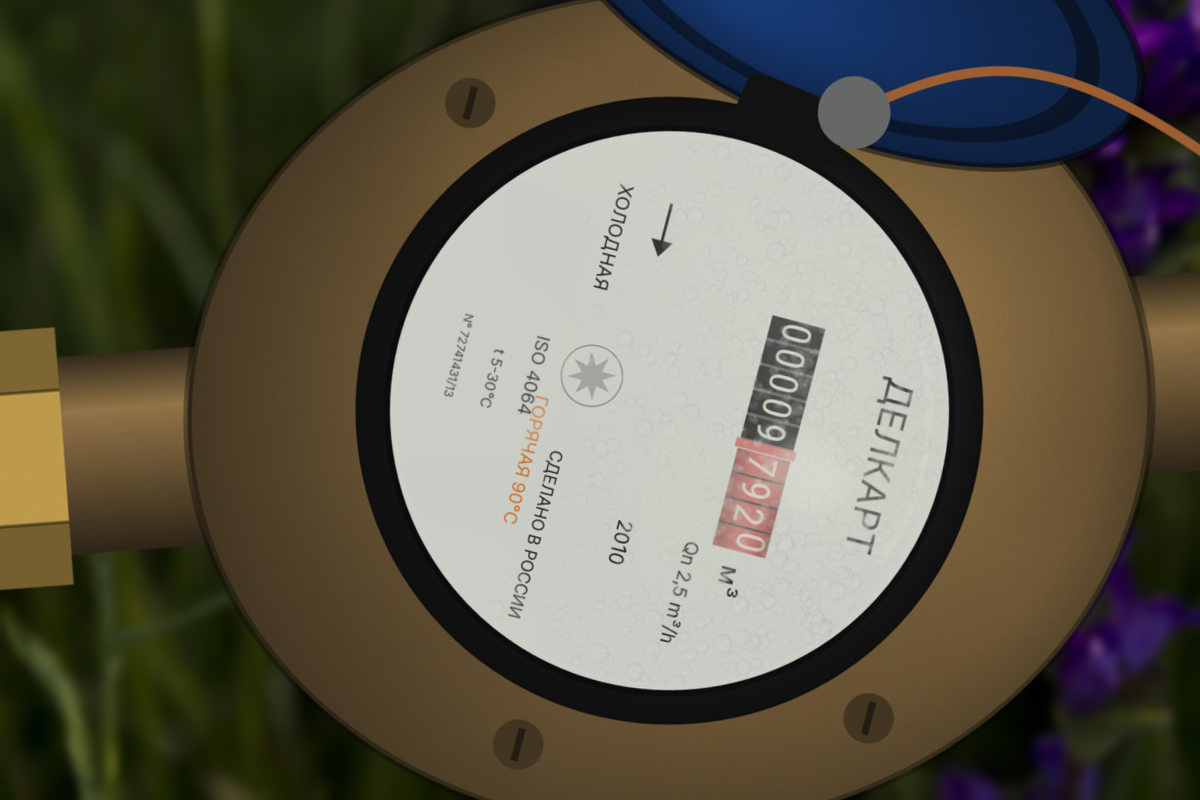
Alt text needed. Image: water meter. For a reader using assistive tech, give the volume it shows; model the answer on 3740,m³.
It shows 9.7920,m³
